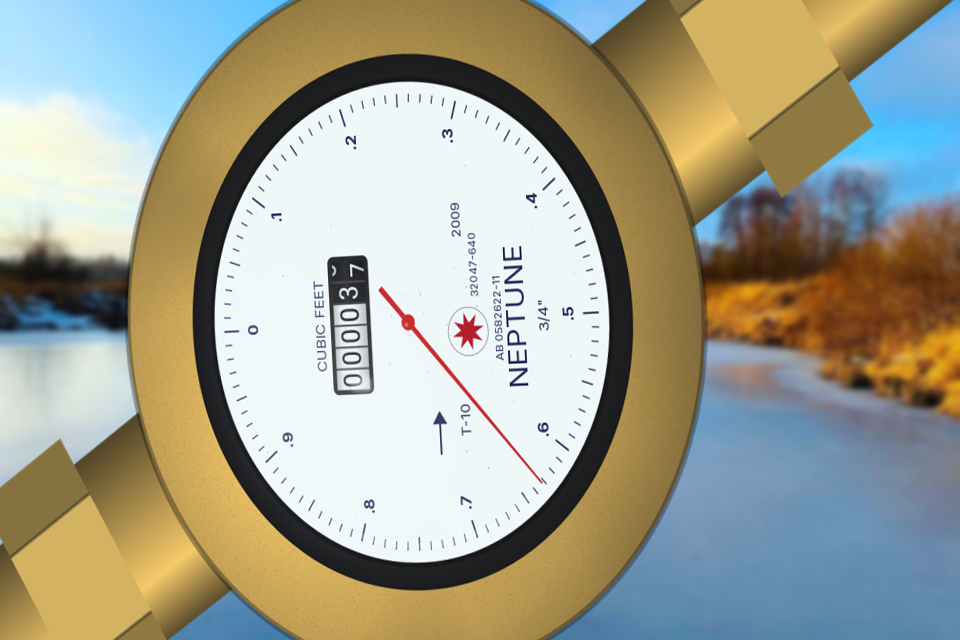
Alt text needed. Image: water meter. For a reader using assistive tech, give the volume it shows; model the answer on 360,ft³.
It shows 36.63,ft³
